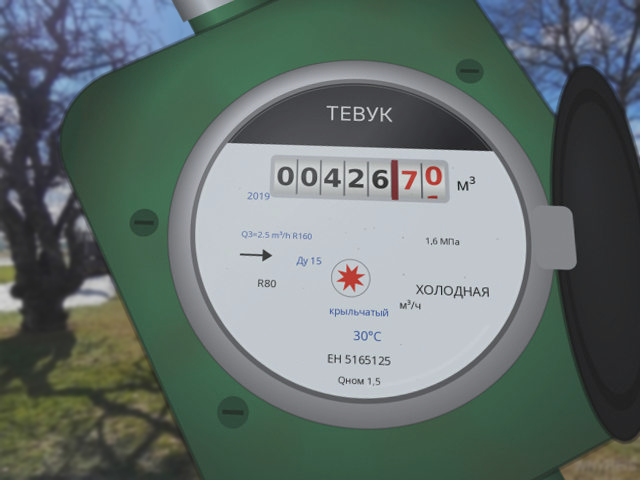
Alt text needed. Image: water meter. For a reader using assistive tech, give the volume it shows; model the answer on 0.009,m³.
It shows 426.70,m³
